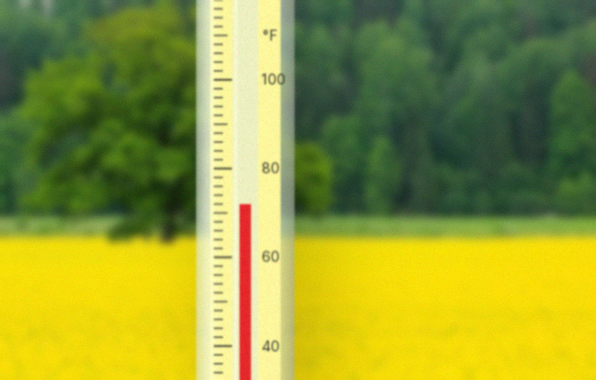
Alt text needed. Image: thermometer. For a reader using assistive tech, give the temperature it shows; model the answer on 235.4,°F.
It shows 72,°F
